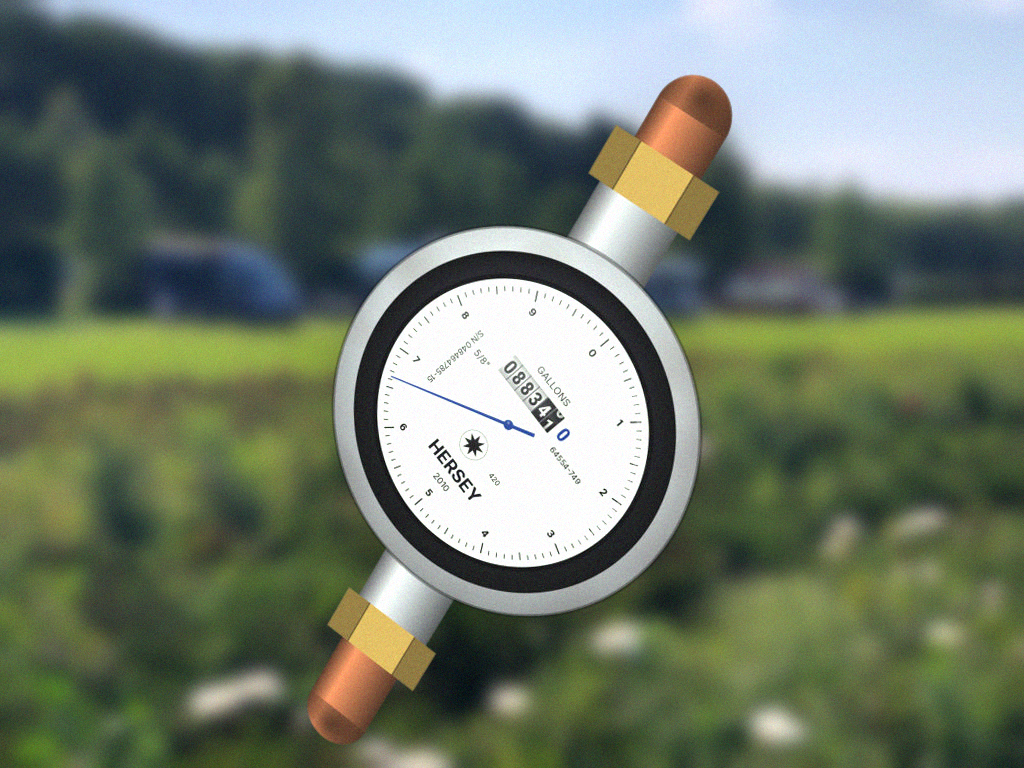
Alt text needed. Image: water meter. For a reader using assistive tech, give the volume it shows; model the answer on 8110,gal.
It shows 883406.6,gal
